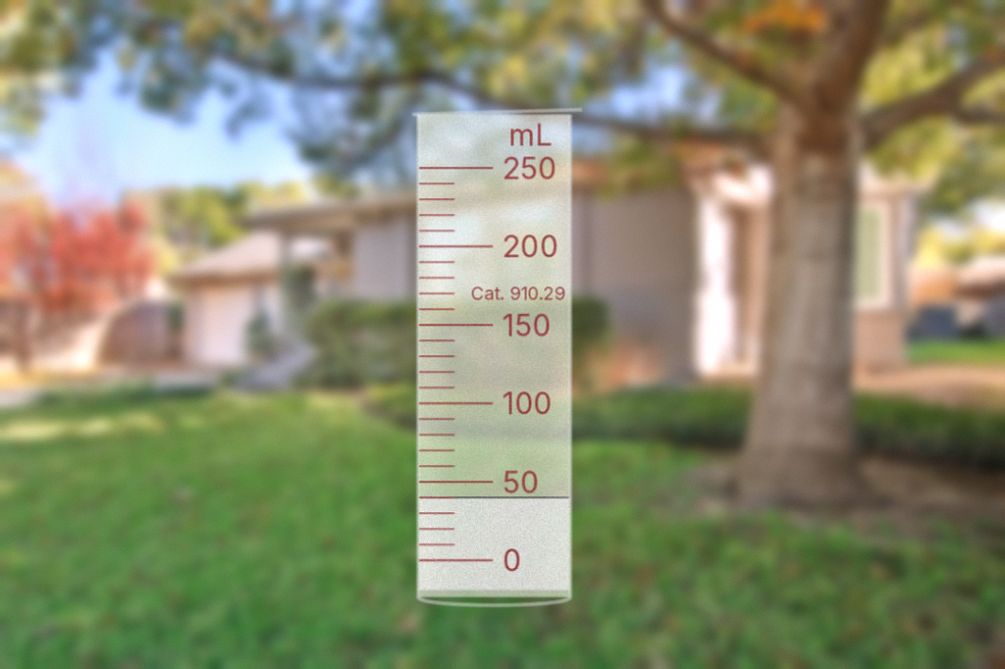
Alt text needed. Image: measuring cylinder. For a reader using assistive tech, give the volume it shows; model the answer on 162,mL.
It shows 40,mL
